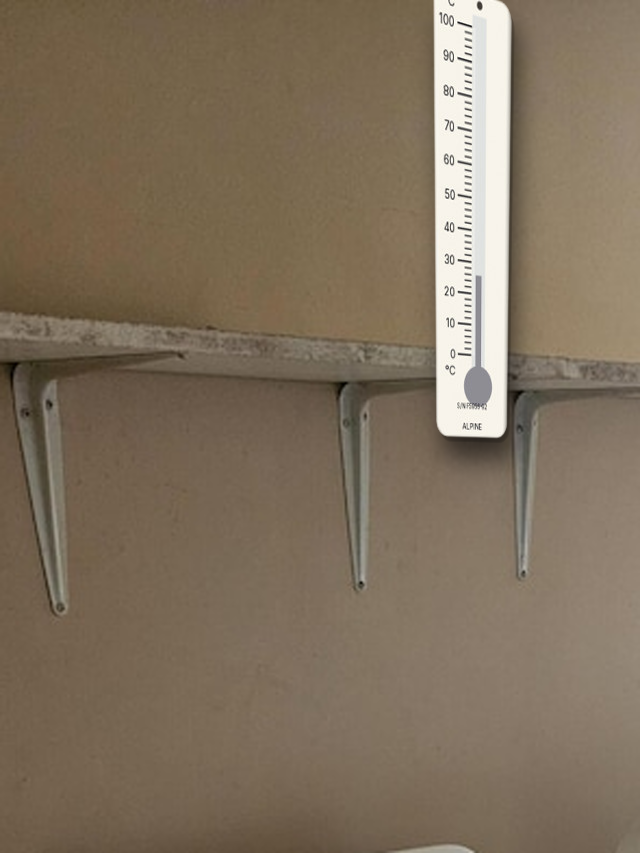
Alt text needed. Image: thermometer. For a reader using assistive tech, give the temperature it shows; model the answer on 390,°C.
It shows 26,°C
